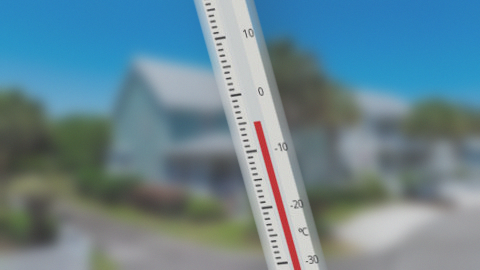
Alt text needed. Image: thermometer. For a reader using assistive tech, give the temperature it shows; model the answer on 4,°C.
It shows -5,°C
